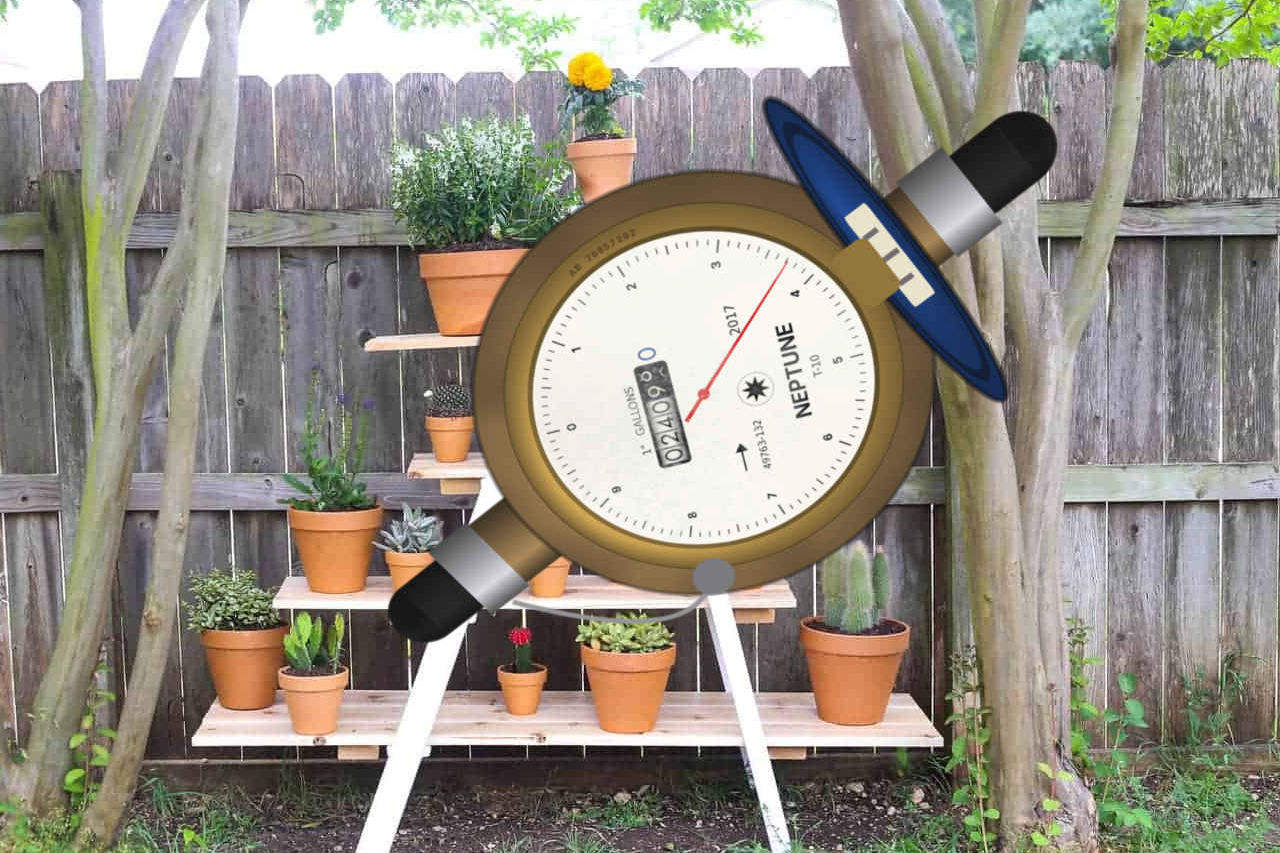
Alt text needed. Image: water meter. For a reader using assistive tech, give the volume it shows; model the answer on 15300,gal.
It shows 240983.7,gal
